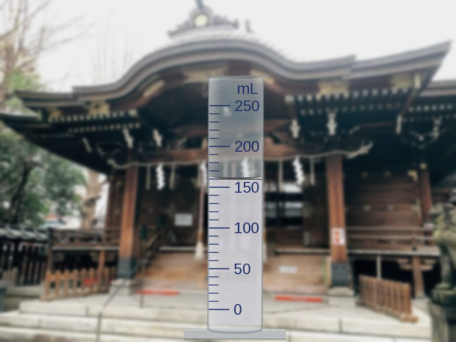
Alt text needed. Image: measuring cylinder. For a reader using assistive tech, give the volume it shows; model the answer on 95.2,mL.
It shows 160,mL
